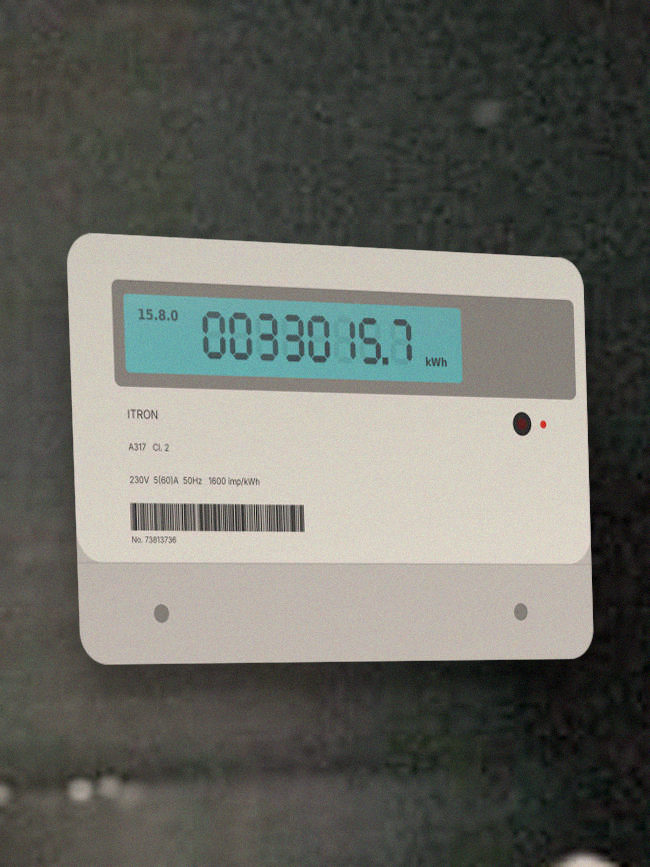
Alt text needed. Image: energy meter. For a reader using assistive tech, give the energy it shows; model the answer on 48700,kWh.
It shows 33015.7,kWh
